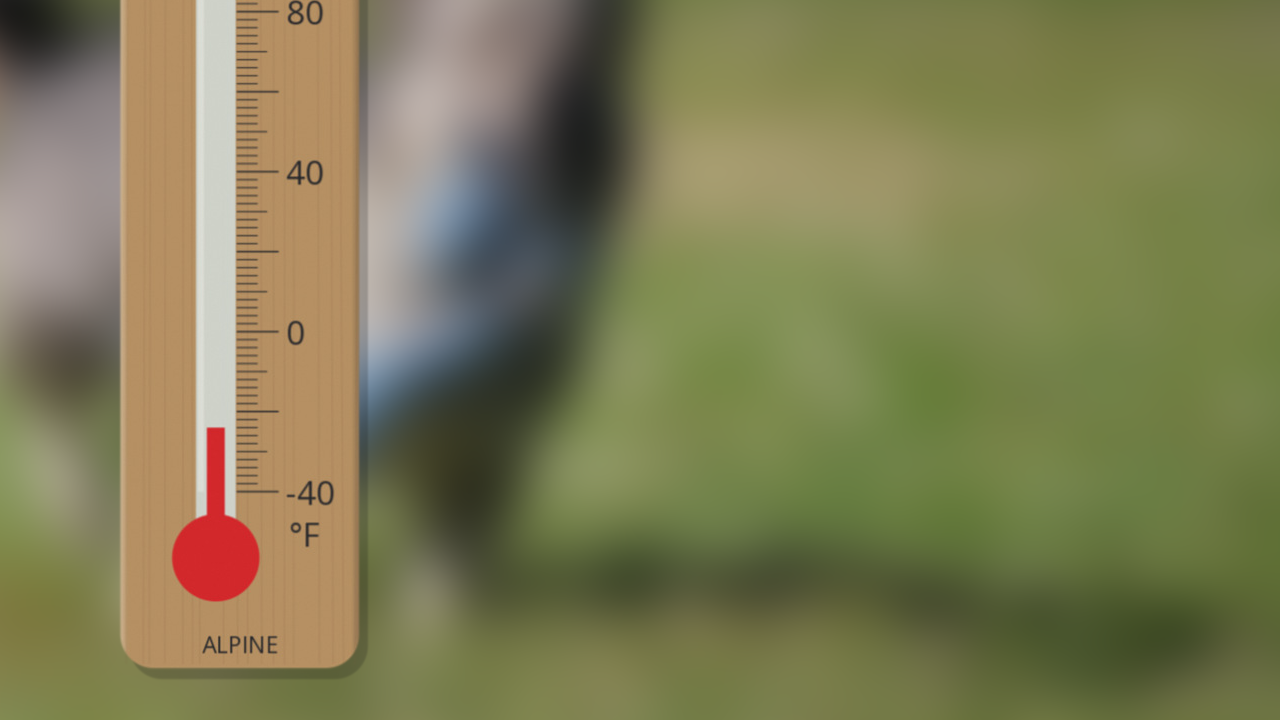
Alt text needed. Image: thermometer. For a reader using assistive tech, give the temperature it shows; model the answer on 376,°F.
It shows -24,°F
